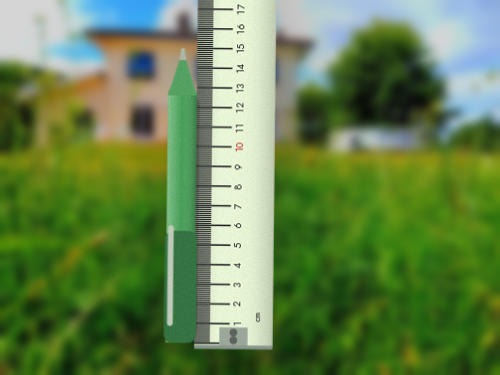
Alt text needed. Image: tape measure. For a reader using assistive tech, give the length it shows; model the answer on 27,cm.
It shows 15,cm
